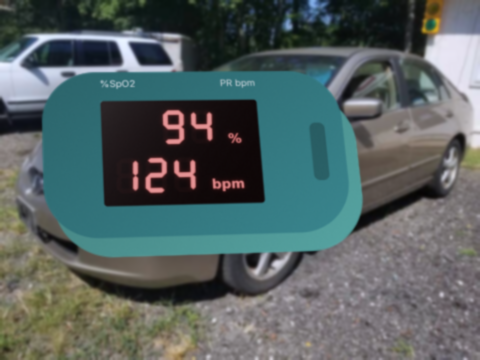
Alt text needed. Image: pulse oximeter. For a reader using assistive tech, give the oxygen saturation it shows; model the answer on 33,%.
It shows 94,%
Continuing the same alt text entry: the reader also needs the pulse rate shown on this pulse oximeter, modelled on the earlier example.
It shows 124,bpm
